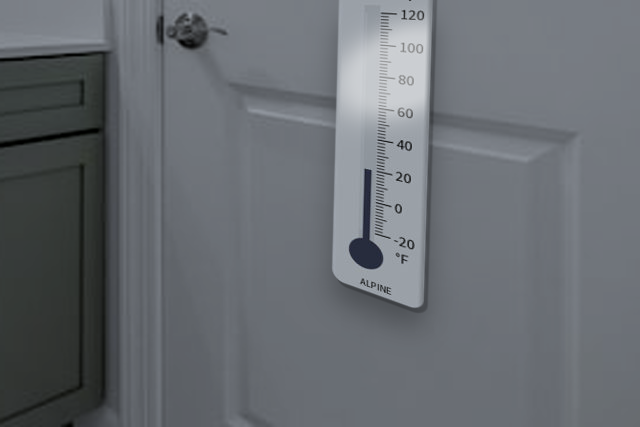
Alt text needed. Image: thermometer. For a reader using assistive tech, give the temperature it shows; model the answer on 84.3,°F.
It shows 20,°F
